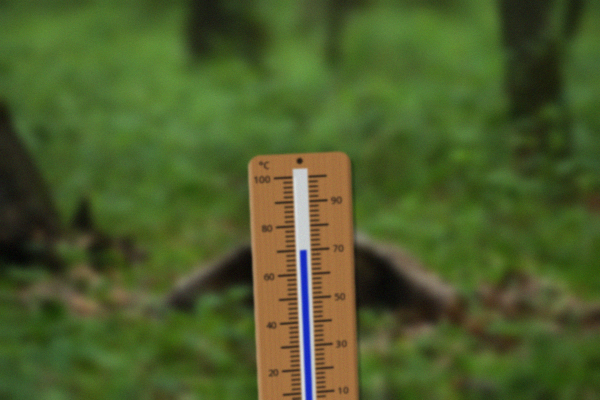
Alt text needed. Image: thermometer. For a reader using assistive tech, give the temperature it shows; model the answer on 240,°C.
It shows 70,°C
